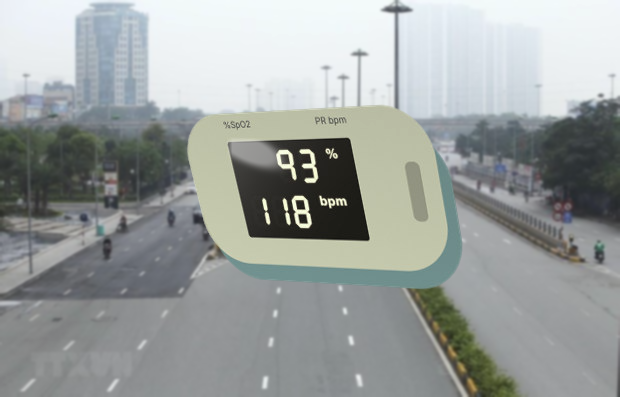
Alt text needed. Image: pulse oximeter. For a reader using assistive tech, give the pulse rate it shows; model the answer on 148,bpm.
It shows 118,bpm
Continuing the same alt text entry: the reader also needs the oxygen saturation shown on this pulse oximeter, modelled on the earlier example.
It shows 93,%
